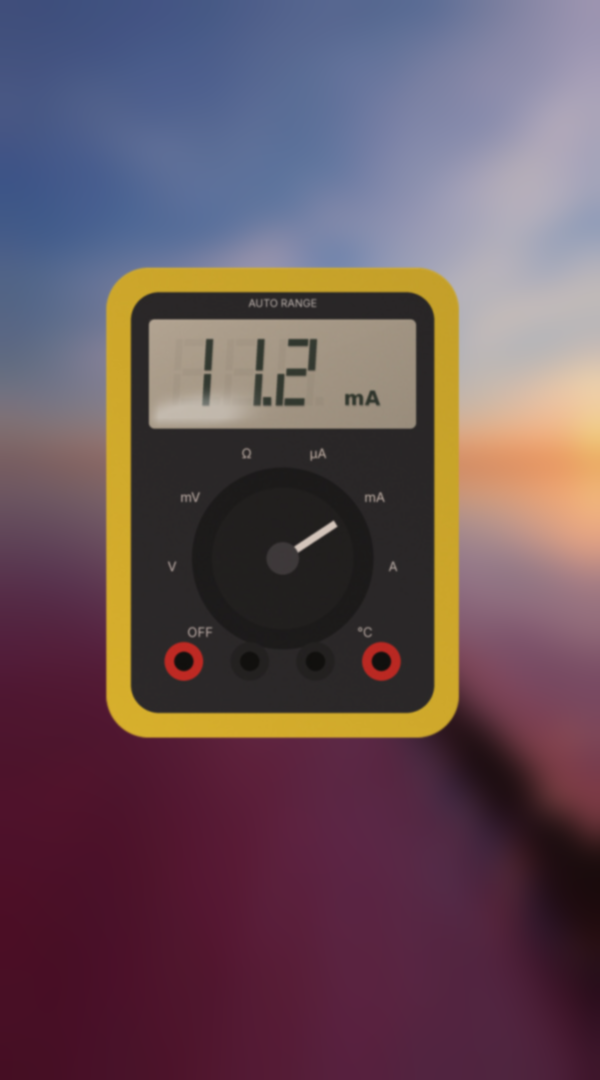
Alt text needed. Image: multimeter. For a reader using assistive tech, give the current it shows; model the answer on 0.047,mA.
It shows 11.2,mA
